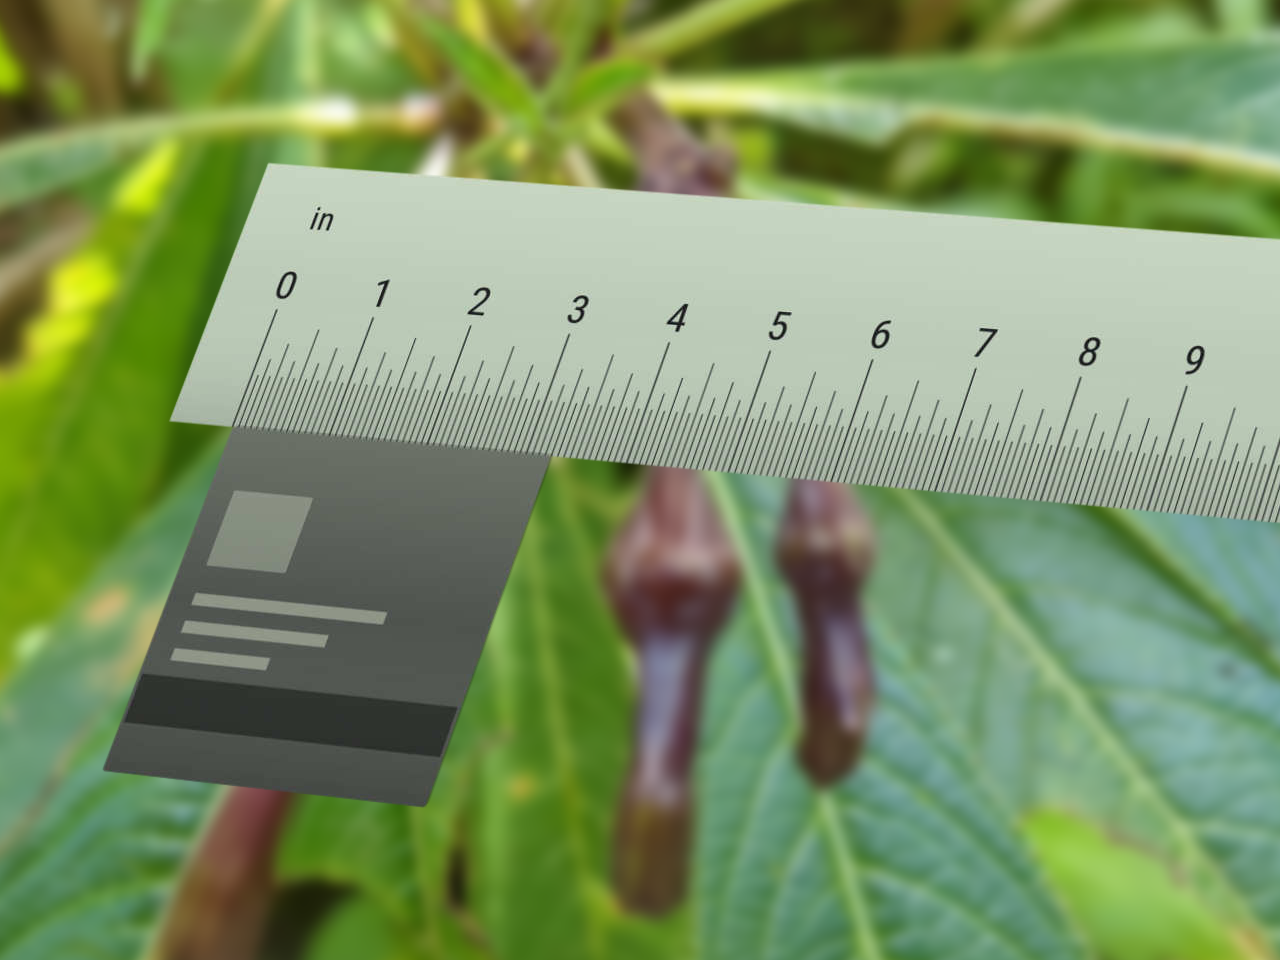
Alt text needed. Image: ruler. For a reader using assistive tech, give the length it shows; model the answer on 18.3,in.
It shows 3.25,in
